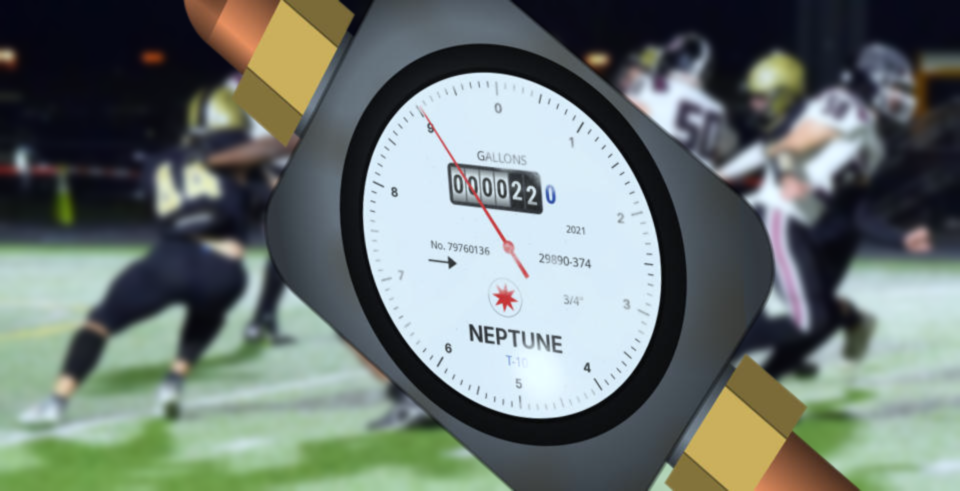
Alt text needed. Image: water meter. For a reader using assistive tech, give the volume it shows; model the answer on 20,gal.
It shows 219.0,gal
